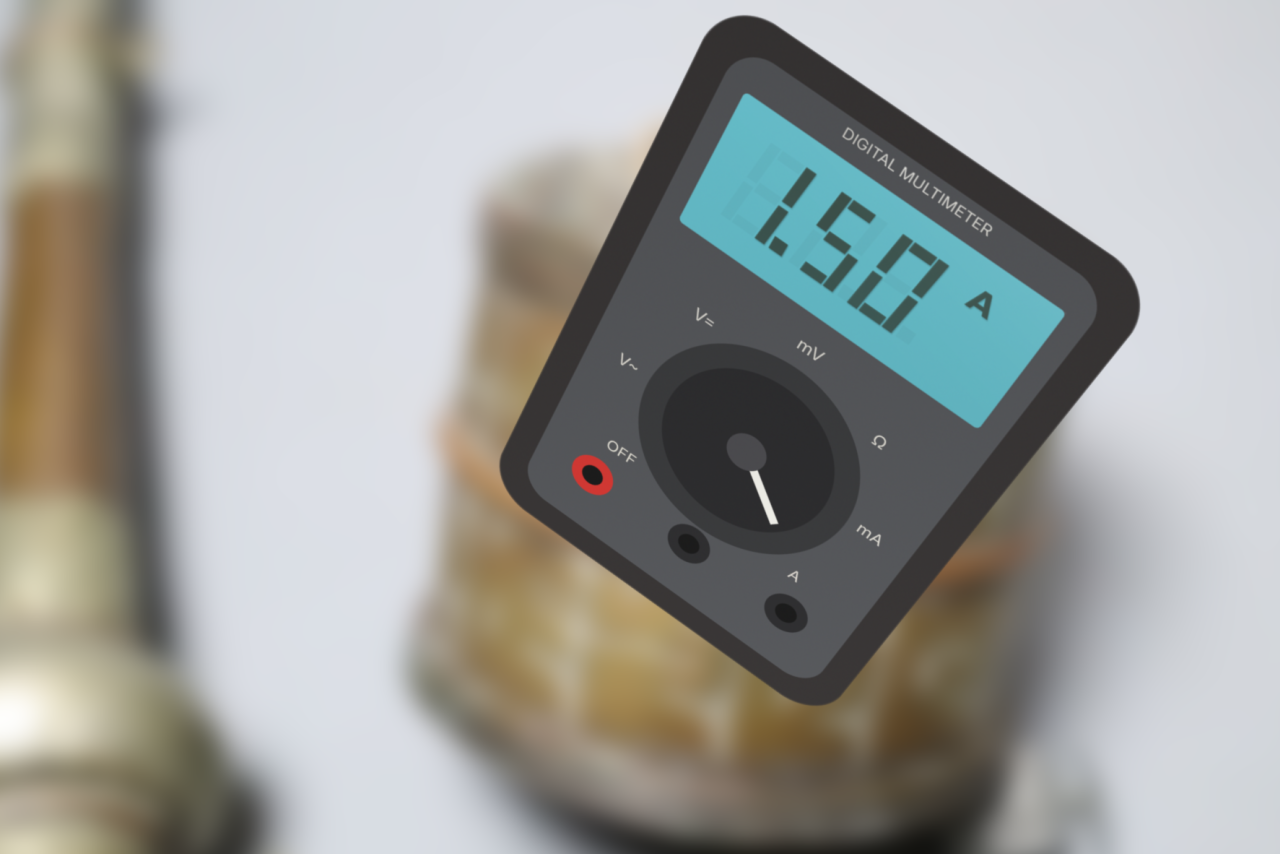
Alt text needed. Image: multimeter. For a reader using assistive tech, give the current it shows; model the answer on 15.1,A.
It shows 1.50,A
